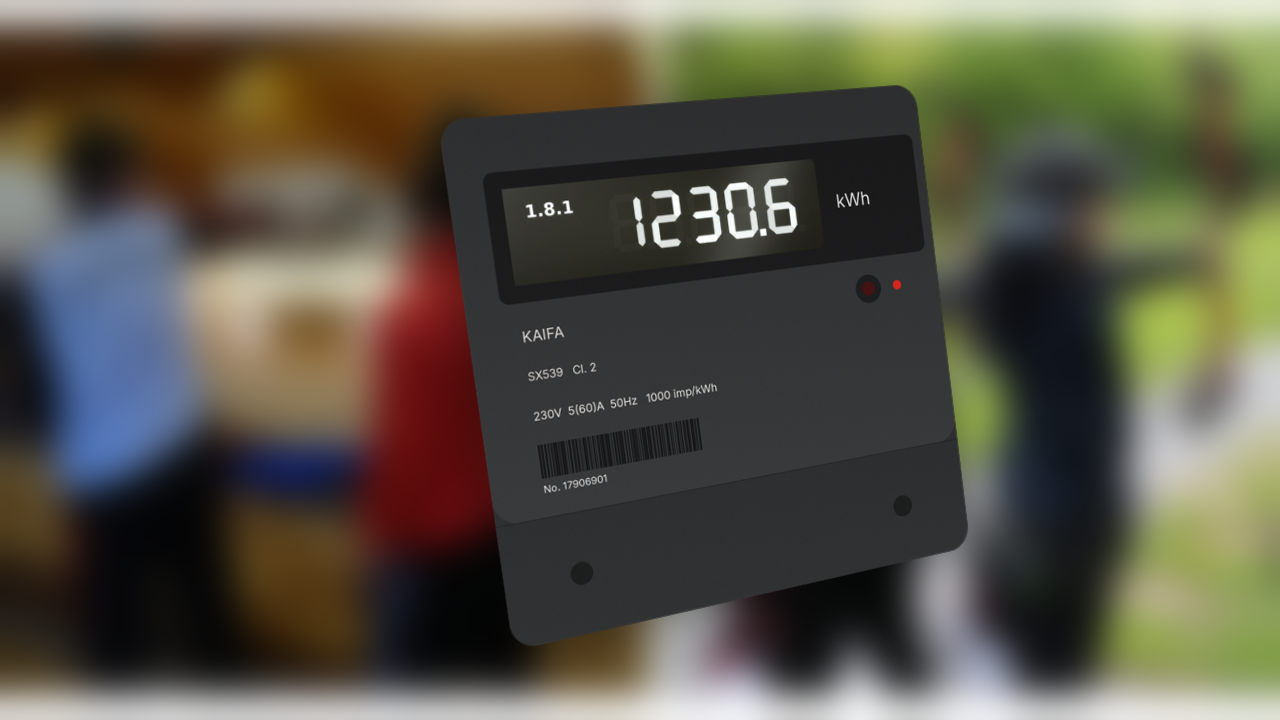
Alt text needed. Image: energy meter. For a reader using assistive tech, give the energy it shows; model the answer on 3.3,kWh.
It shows 1230.6,kWh
